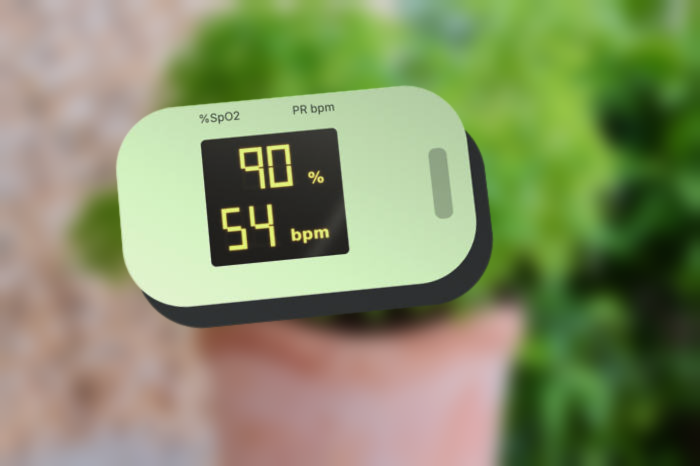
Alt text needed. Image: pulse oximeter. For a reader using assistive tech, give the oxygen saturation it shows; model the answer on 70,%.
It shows 90,%
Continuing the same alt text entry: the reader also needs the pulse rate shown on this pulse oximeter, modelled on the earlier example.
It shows 54,bpm
